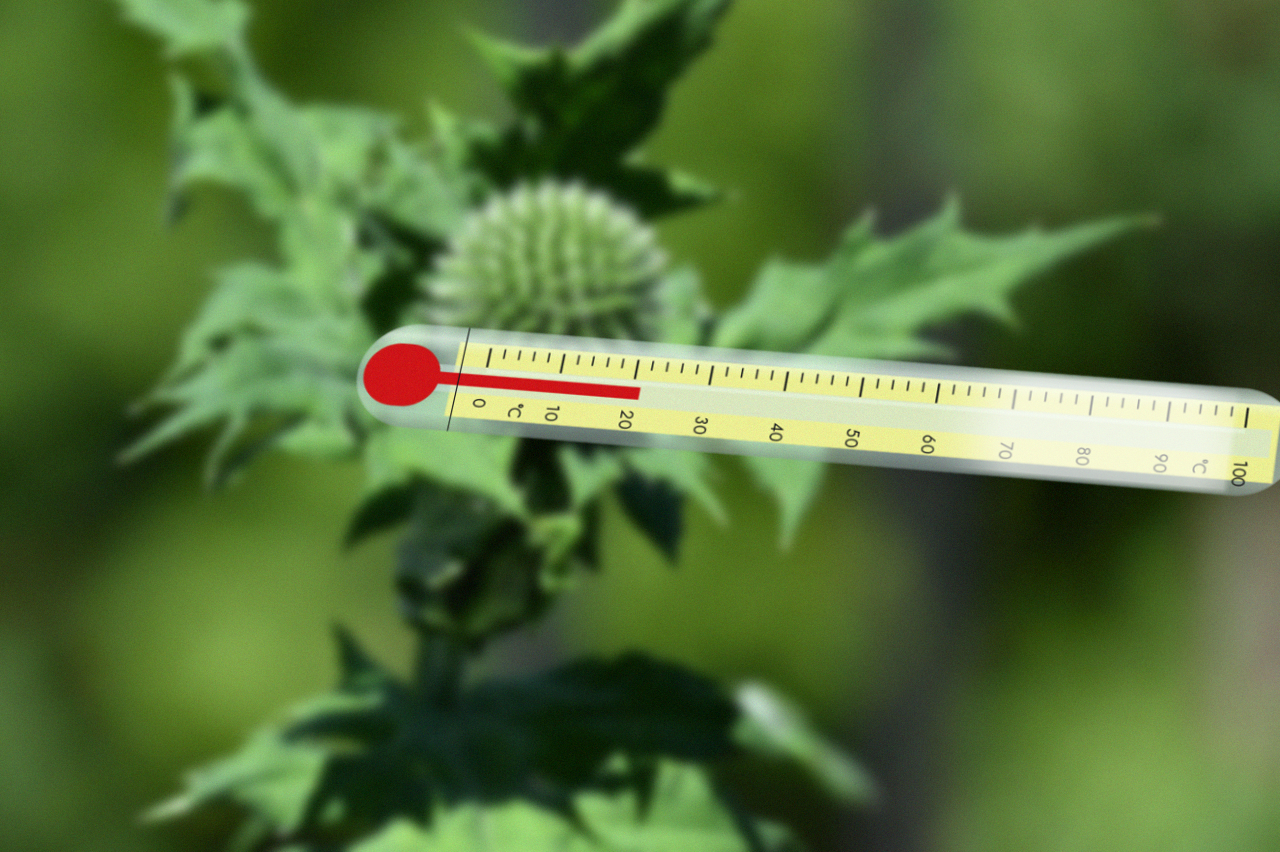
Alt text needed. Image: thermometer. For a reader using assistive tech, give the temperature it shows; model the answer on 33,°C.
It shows 21,°C
